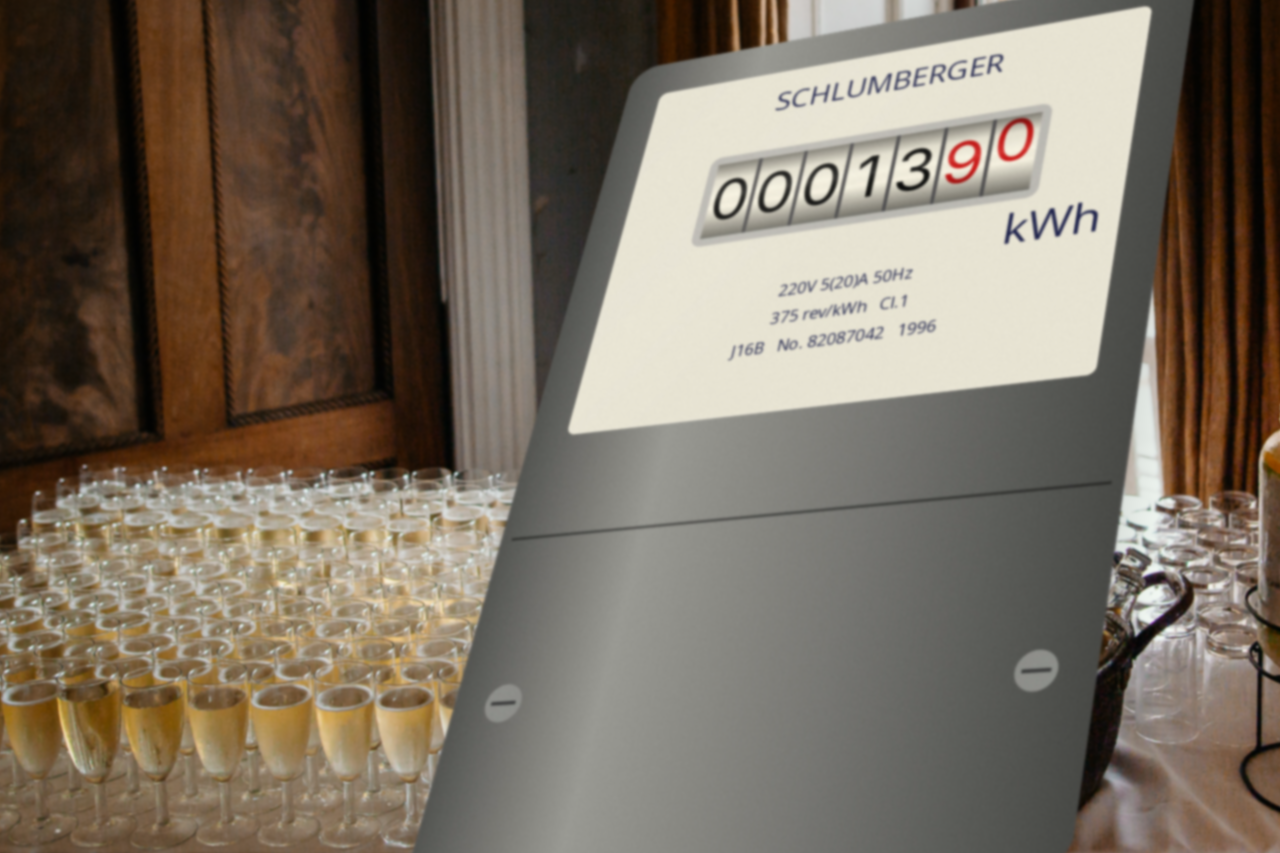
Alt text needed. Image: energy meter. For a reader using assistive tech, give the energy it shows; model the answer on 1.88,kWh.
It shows 13.90,kWh
